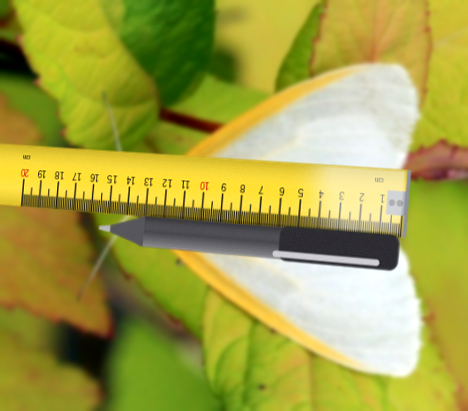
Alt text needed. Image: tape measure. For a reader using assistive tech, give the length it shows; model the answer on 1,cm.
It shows 15.5,cm
